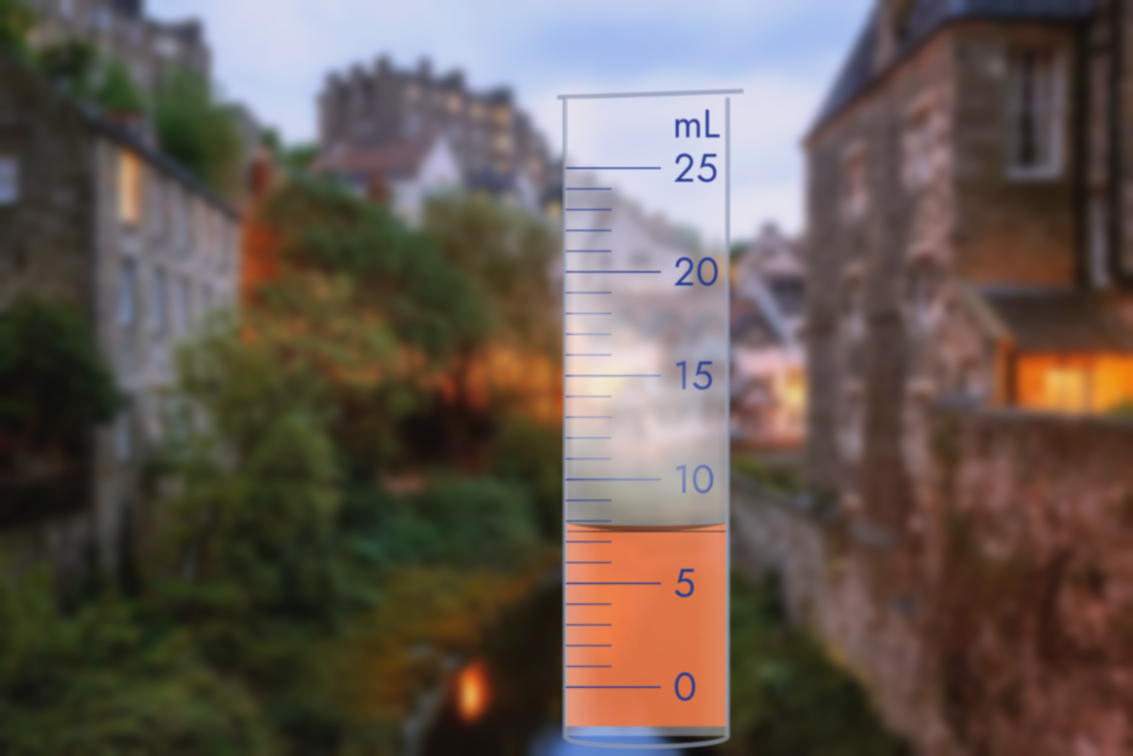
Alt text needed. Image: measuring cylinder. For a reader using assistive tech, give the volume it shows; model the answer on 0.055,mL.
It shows 7.5,mL
